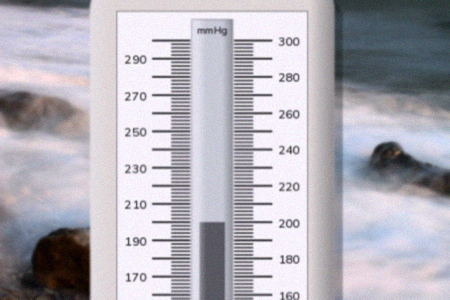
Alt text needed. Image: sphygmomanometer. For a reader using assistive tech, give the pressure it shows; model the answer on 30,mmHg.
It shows 200,mmHg
